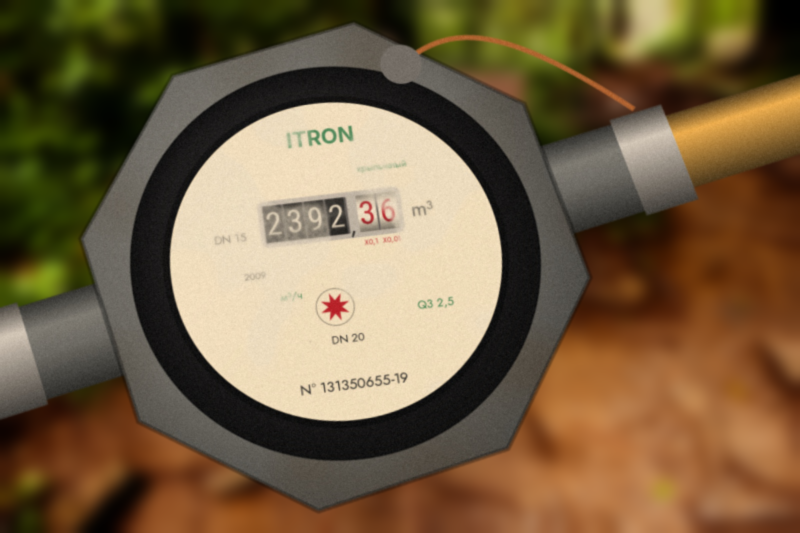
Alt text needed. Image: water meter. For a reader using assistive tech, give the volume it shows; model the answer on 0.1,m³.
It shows 2392.36,m³
